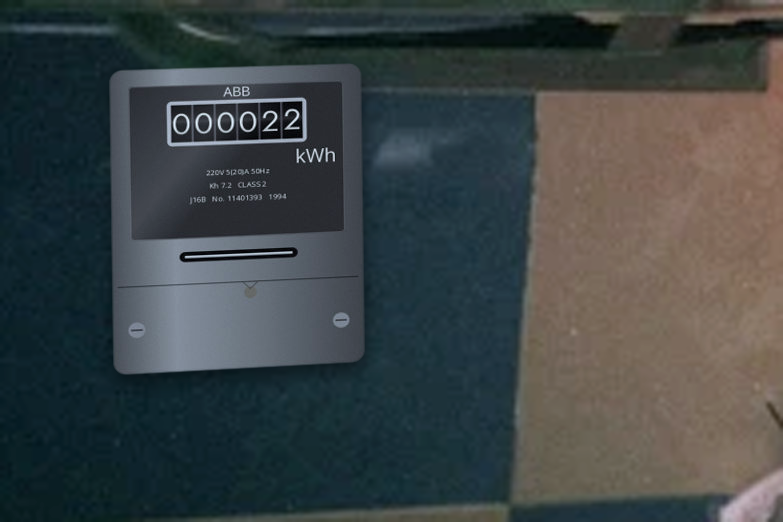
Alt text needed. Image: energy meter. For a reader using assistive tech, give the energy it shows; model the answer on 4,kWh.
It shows 22,kWh
